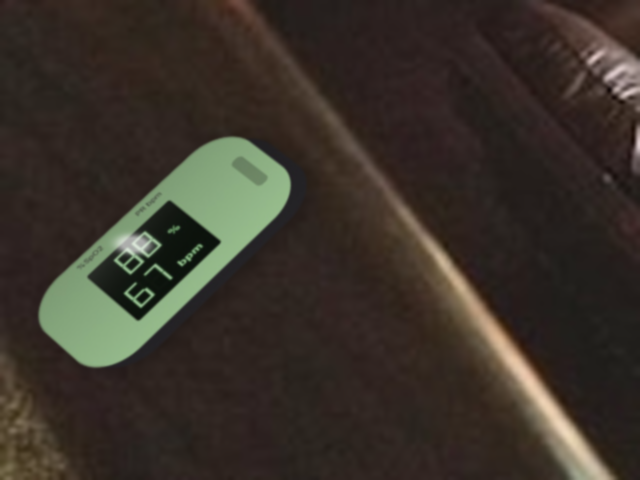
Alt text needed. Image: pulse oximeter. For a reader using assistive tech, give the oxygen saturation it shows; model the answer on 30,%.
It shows 88,%
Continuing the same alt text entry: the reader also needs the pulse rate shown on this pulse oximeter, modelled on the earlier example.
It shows 67,bpm
